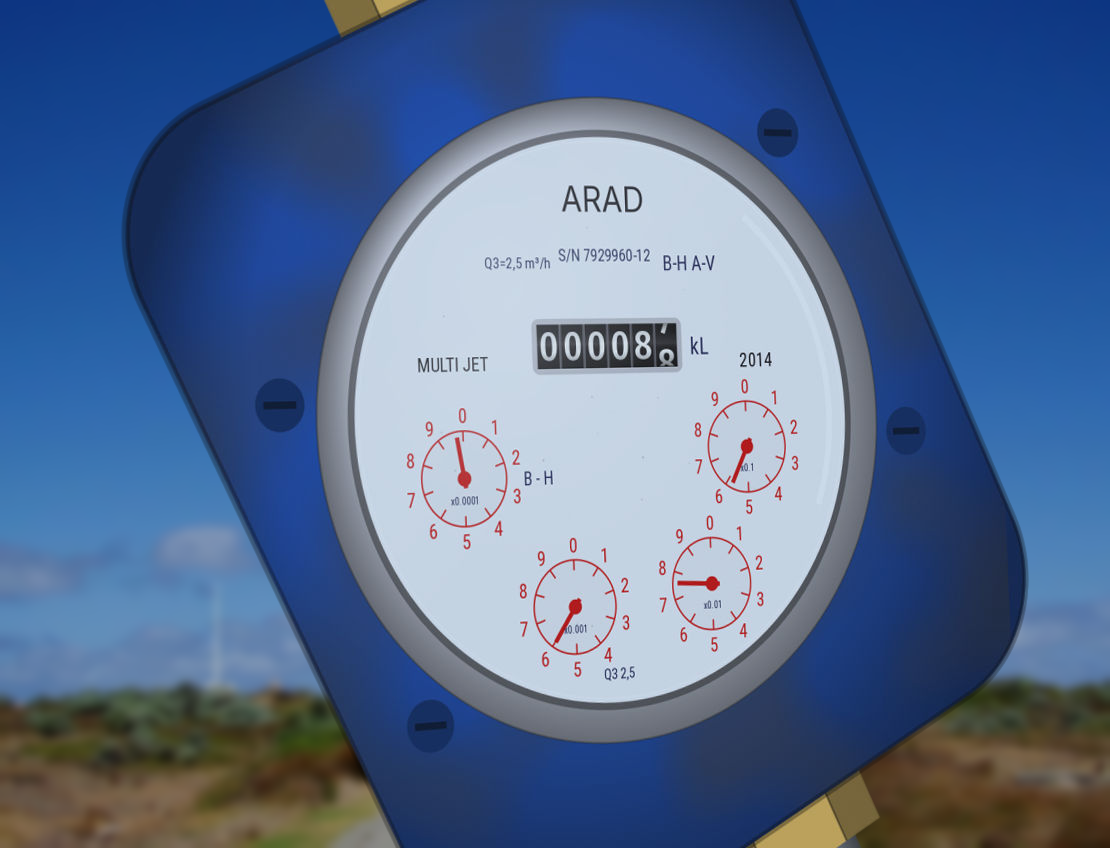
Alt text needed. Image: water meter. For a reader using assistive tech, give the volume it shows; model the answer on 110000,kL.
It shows 87.5759,kL
